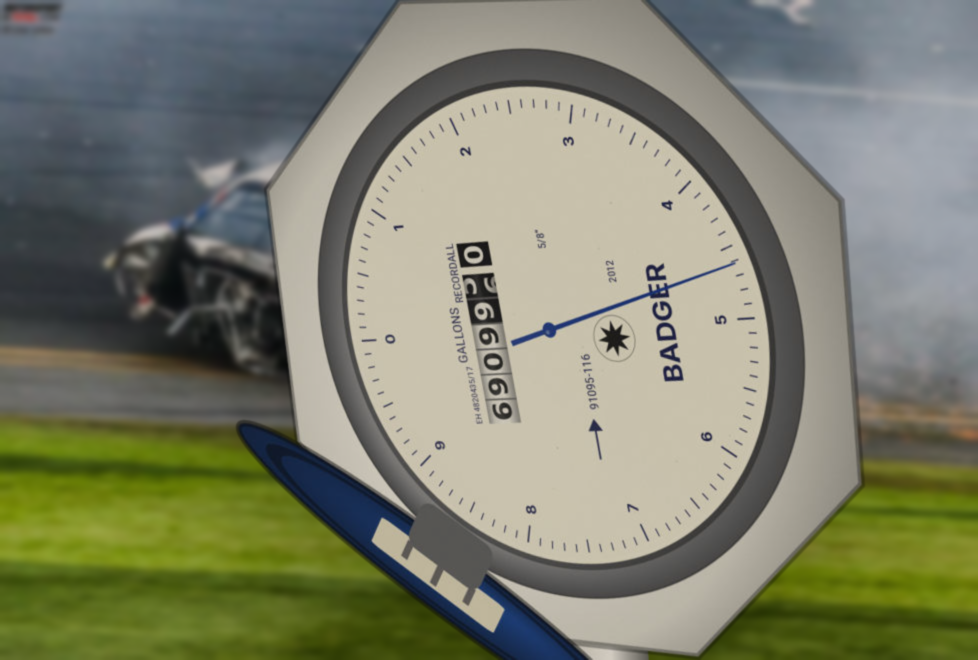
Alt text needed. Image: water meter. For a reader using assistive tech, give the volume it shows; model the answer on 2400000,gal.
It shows 6909954.6,gal
